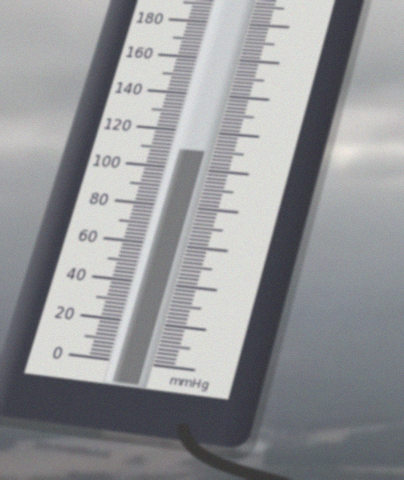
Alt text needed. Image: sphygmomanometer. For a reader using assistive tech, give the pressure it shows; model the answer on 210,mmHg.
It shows 110,mmHg
